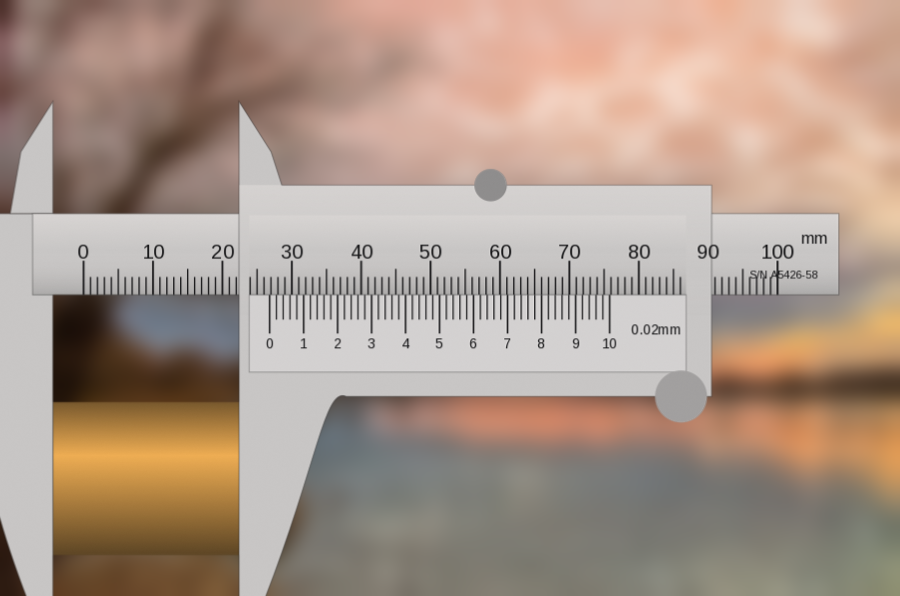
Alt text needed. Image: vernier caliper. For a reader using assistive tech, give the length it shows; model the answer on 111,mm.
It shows 26.8,mm
